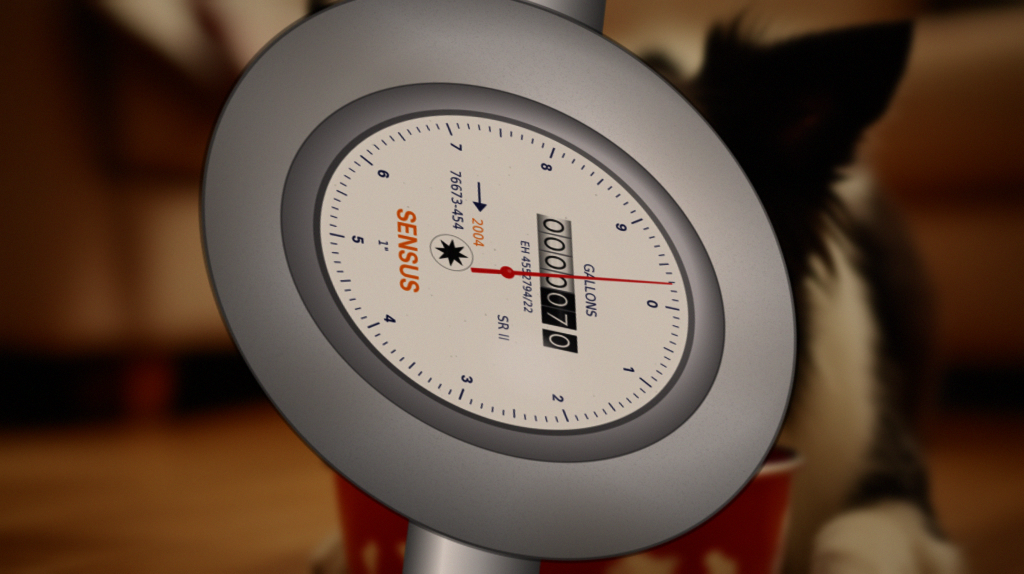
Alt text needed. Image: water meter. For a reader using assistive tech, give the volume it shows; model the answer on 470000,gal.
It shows 69.7,gal
